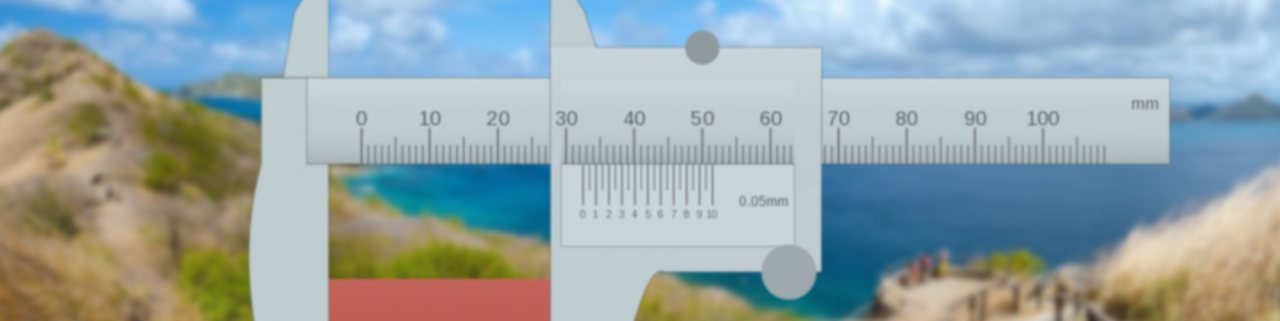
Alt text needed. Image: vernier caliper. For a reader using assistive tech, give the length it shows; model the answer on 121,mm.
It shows 32.5,mm
